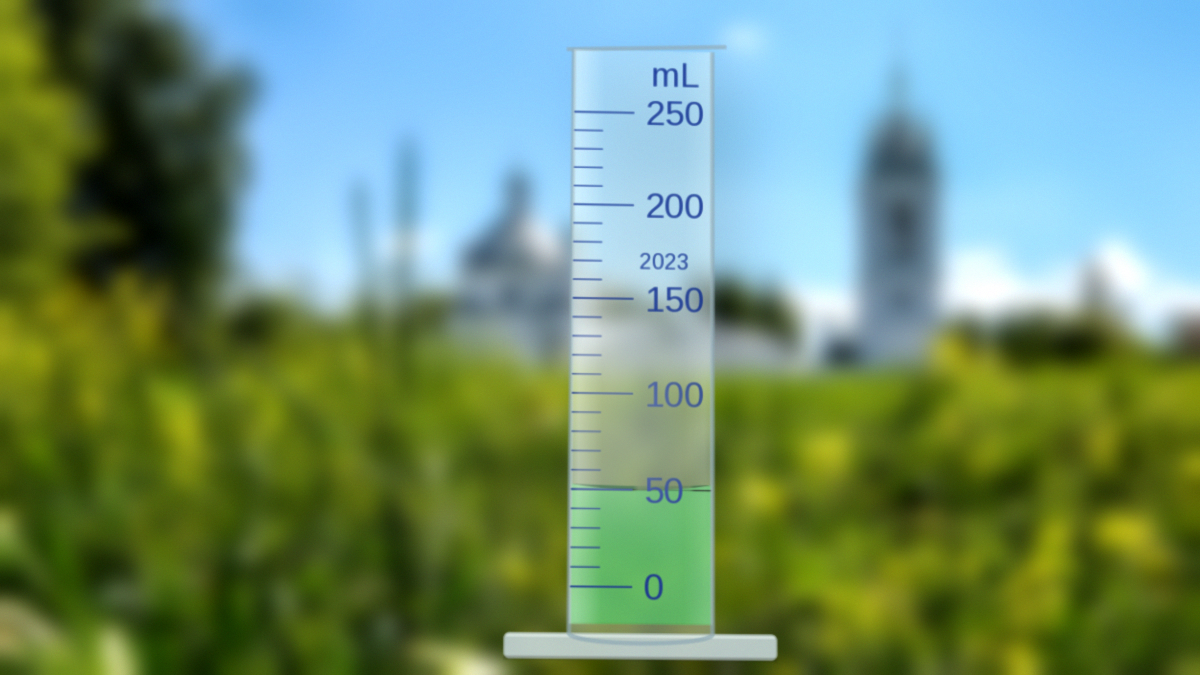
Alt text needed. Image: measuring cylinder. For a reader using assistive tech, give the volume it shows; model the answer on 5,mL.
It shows 50,mL
